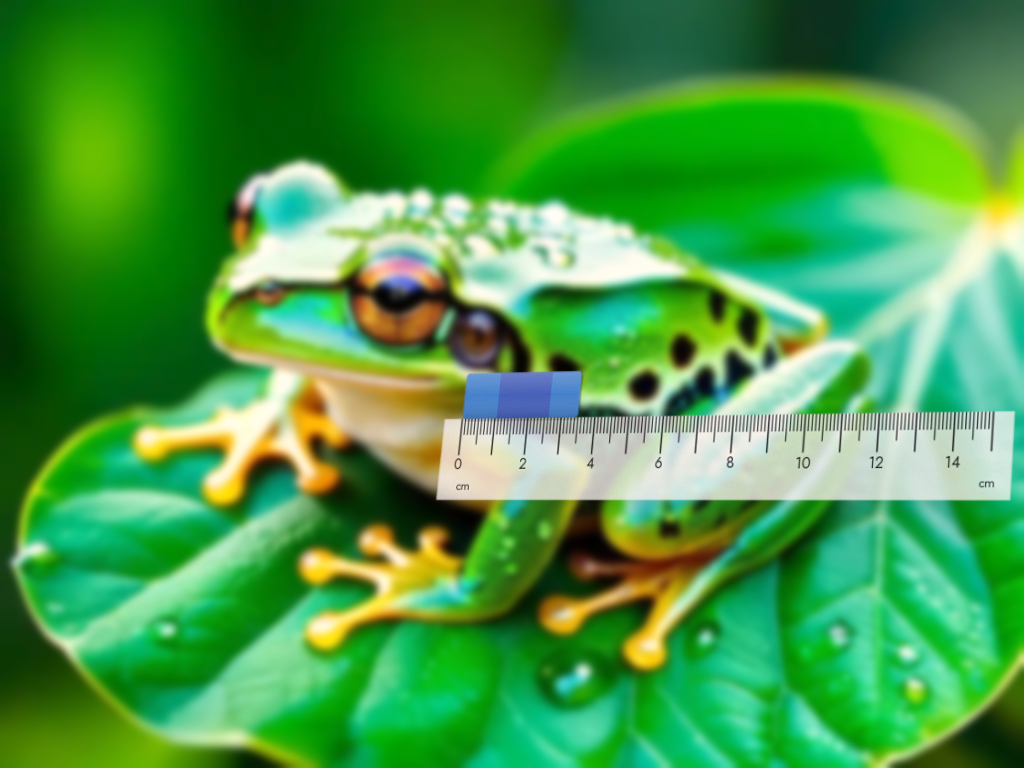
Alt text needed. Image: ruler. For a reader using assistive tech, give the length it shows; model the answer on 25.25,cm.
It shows 3.5,cm
